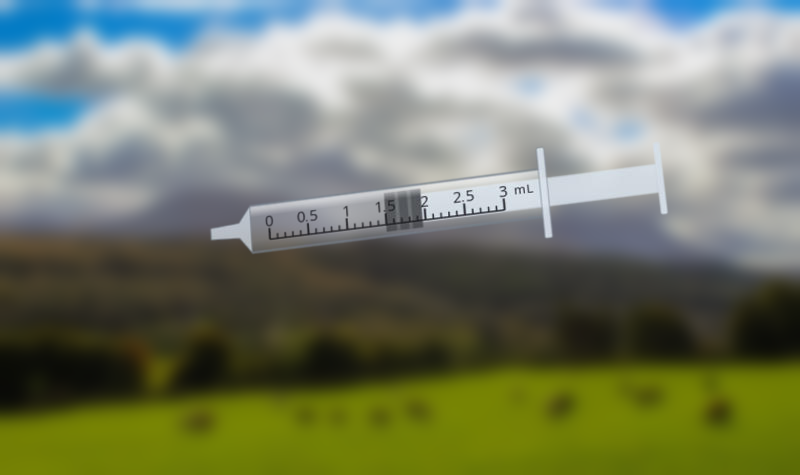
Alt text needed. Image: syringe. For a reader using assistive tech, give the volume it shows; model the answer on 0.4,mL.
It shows 1.5,mL
